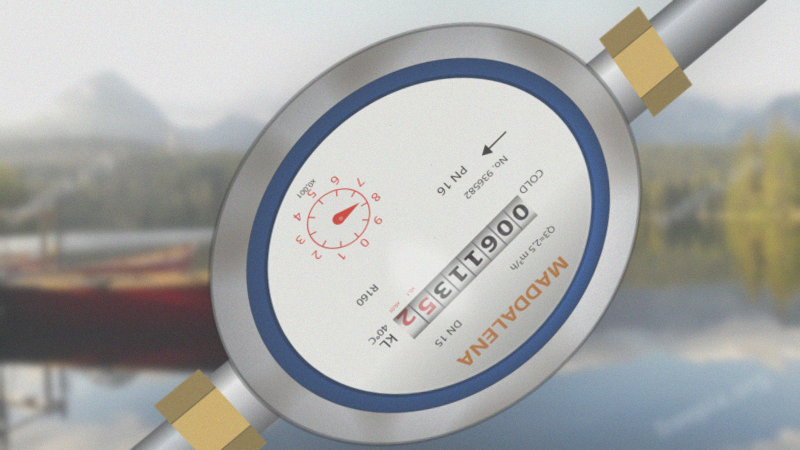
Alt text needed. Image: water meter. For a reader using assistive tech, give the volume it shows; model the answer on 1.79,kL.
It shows 6113.517,kL
